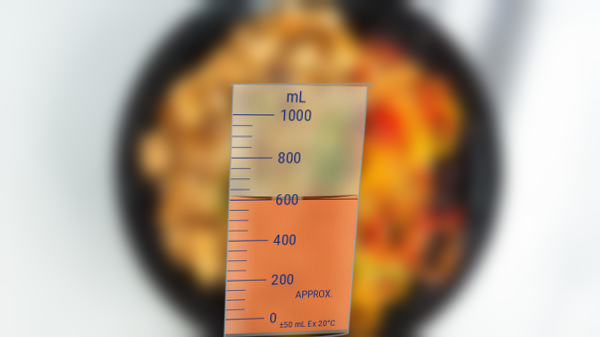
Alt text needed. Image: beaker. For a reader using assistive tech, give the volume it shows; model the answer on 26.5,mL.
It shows 600,mL
